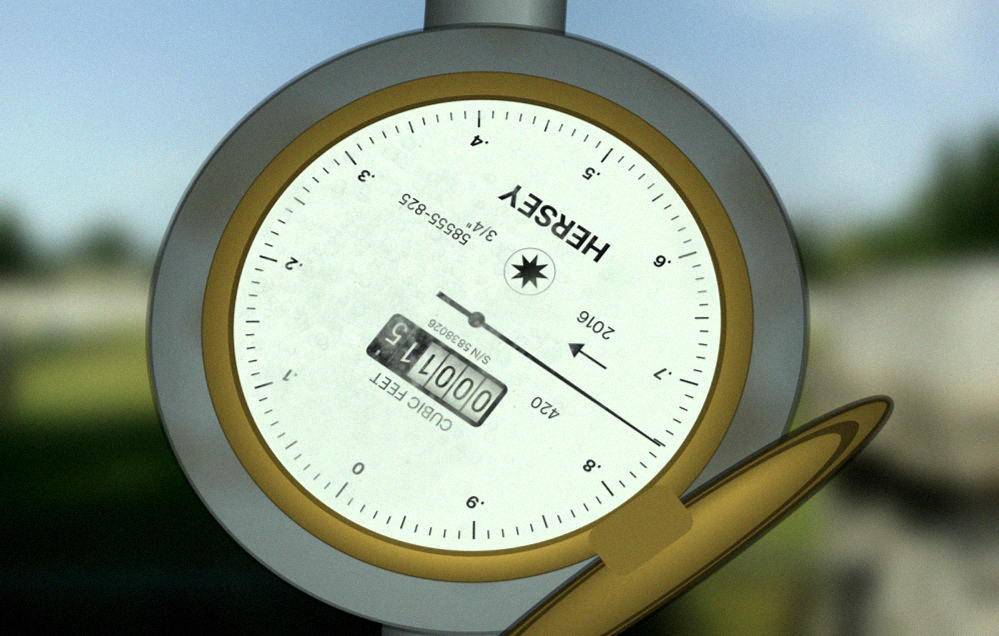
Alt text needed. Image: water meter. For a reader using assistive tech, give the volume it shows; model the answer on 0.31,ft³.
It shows 114.75,ft³
